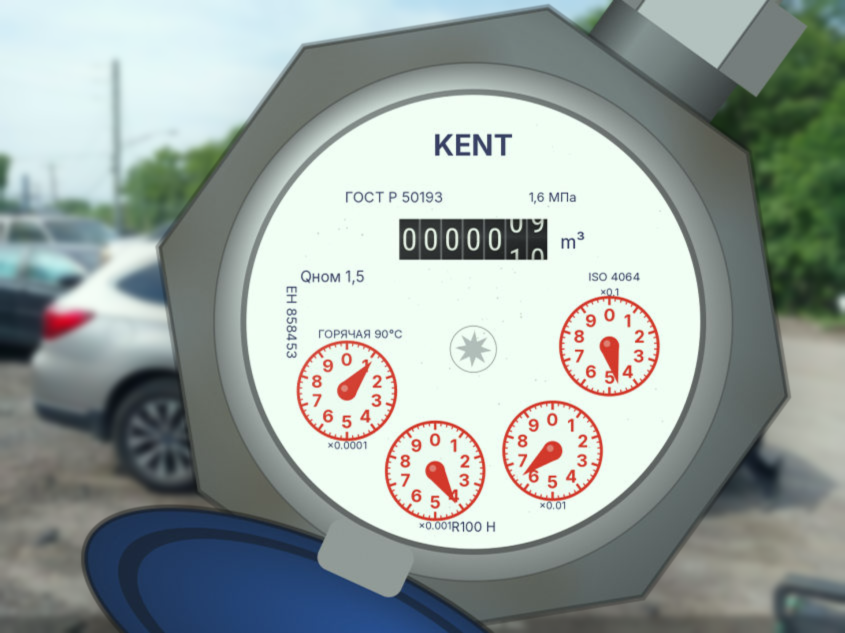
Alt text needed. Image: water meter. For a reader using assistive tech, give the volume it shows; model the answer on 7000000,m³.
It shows 9.4641,m³
